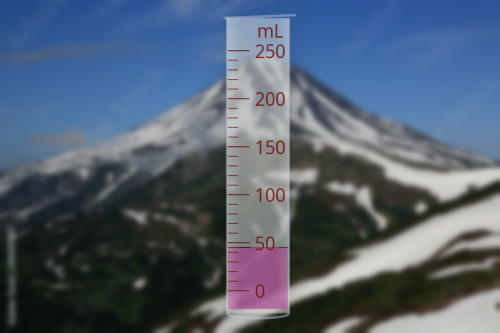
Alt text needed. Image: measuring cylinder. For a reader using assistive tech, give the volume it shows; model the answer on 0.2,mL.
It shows 45,mL
